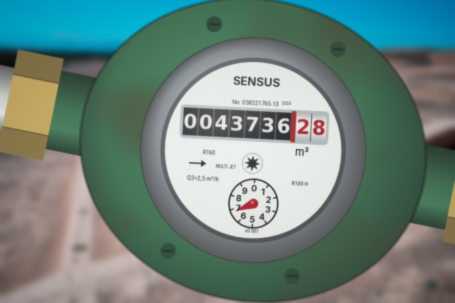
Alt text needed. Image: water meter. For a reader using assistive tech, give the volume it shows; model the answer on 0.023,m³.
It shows 43736.286,m³
